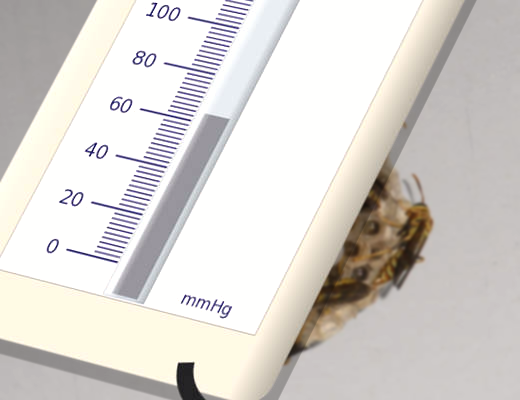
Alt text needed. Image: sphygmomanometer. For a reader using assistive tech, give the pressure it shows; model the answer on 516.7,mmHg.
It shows 64,mmHg
